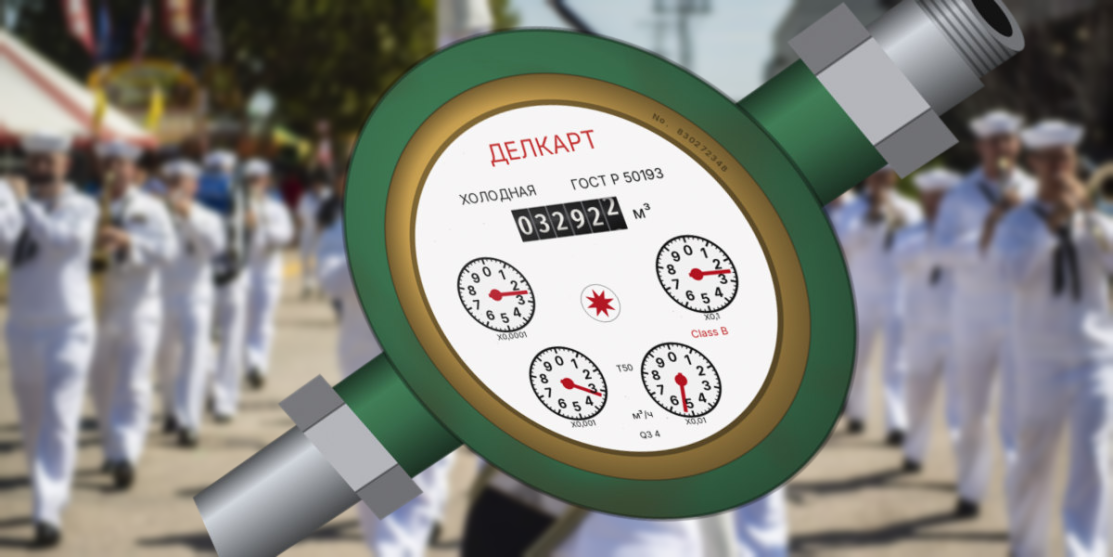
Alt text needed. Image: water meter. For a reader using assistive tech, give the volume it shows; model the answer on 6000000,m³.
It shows 32922.2532,m³
